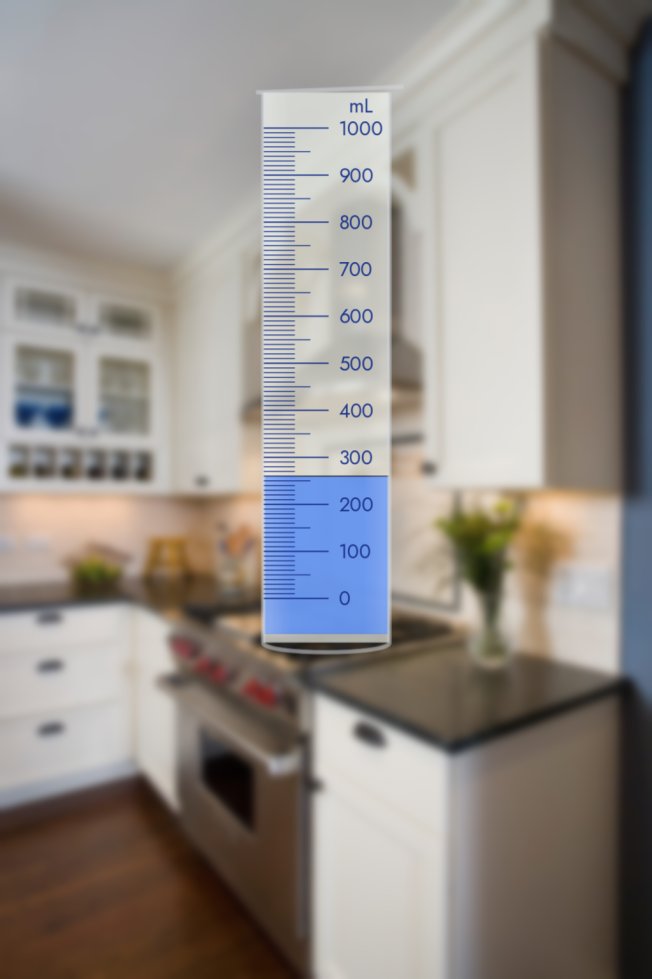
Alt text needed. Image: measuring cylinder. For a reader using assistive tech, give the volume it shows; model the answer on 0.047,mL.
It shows 260,mL
